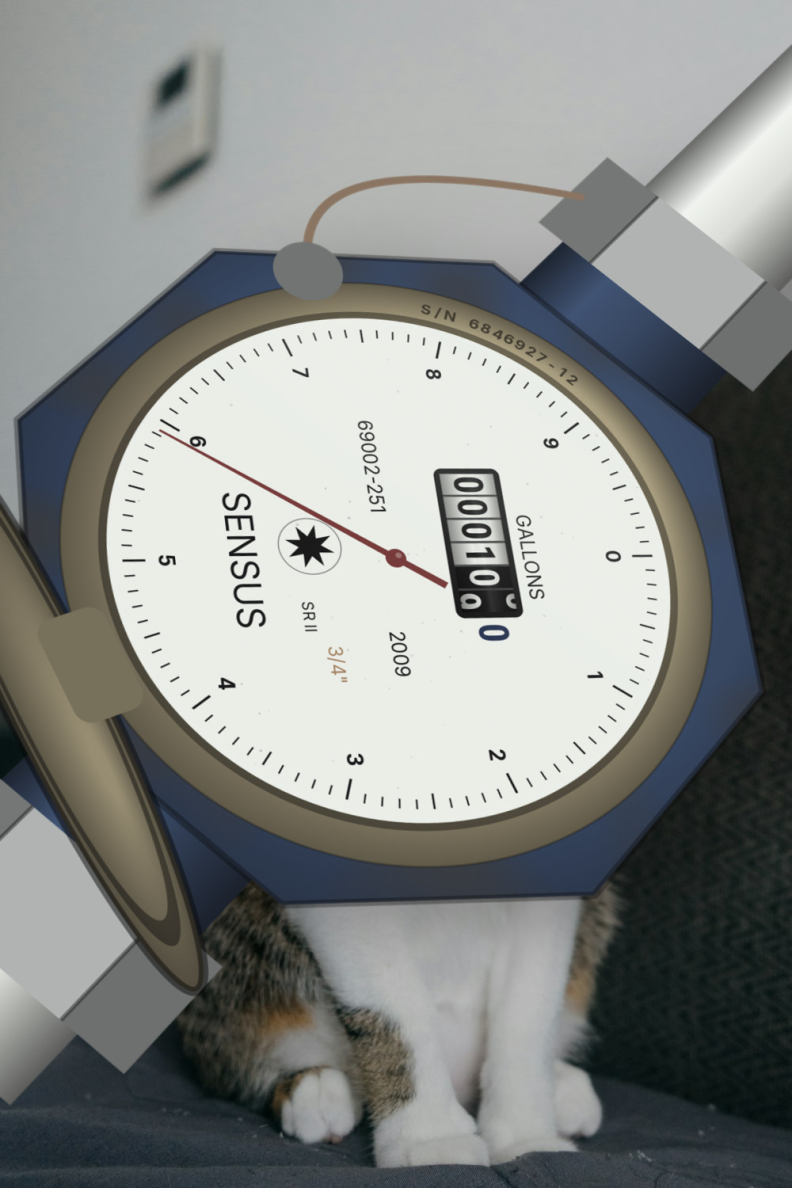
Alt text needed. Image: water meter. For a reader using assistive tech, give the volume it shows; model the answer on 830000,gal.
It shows 1085.9,gal
